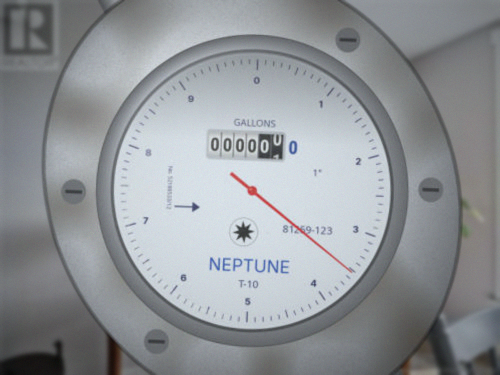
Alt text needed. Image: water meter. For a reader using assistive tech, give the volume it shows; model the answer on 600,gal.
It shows 3.5,gal
